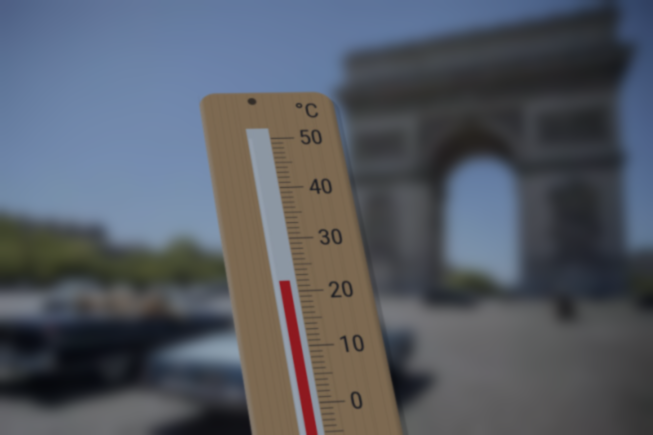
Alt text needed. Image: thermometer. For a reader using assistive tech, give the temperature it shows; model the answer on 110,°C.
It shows 22,°C
